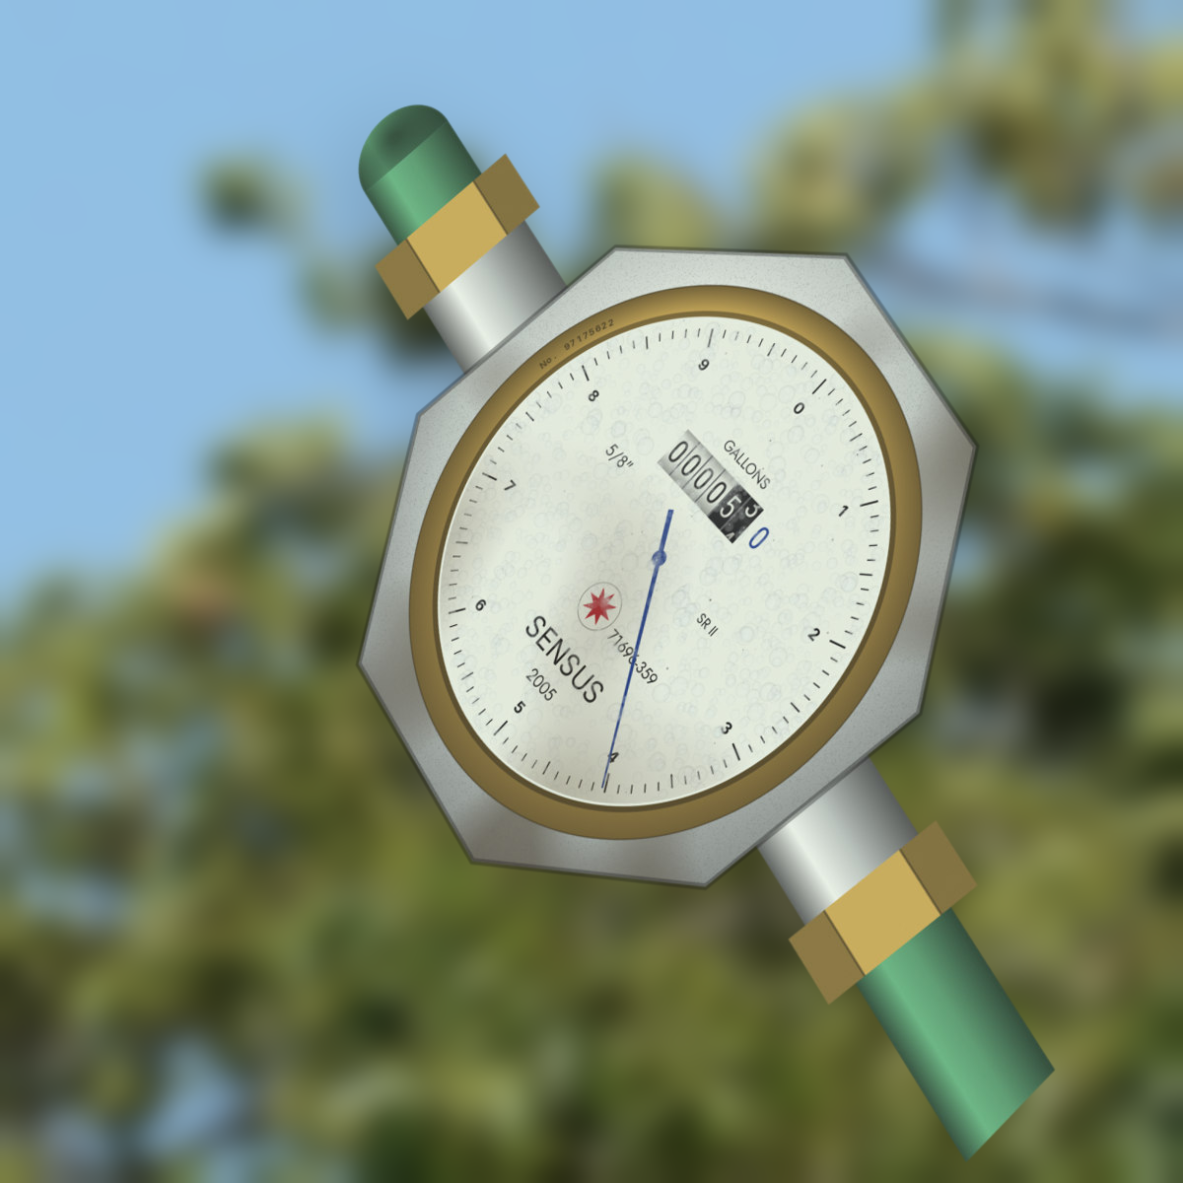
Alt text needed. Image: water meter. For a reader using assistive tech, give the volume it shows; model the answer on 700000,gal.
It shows 534.0,gal
